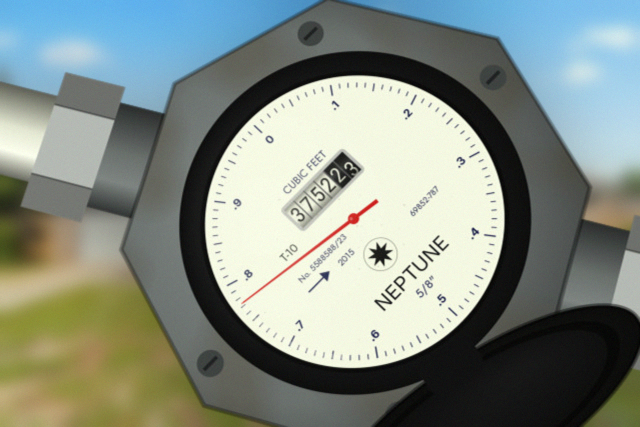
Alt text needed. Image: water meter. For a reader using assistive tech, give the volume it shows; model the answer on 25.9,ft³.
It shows 375222.77,ft³
